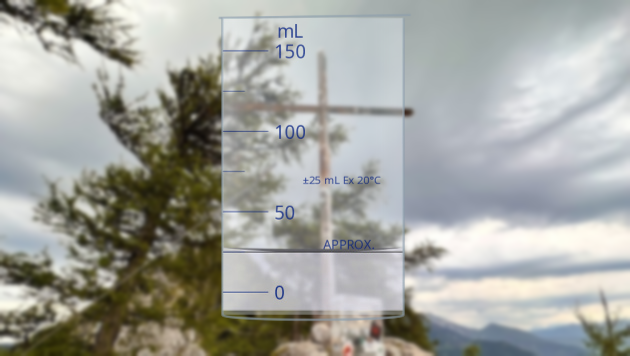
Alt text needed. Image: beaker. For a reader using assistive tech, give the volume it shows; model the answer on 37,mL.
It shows 25,mL
